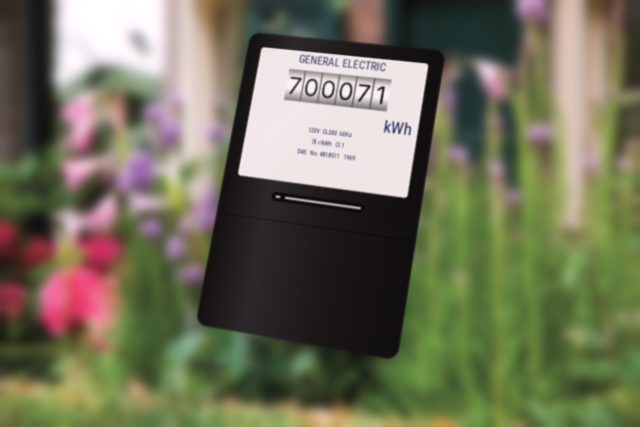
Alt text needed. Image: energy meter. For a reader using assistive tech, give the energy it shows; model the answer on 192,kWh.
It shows 700071,kWh
